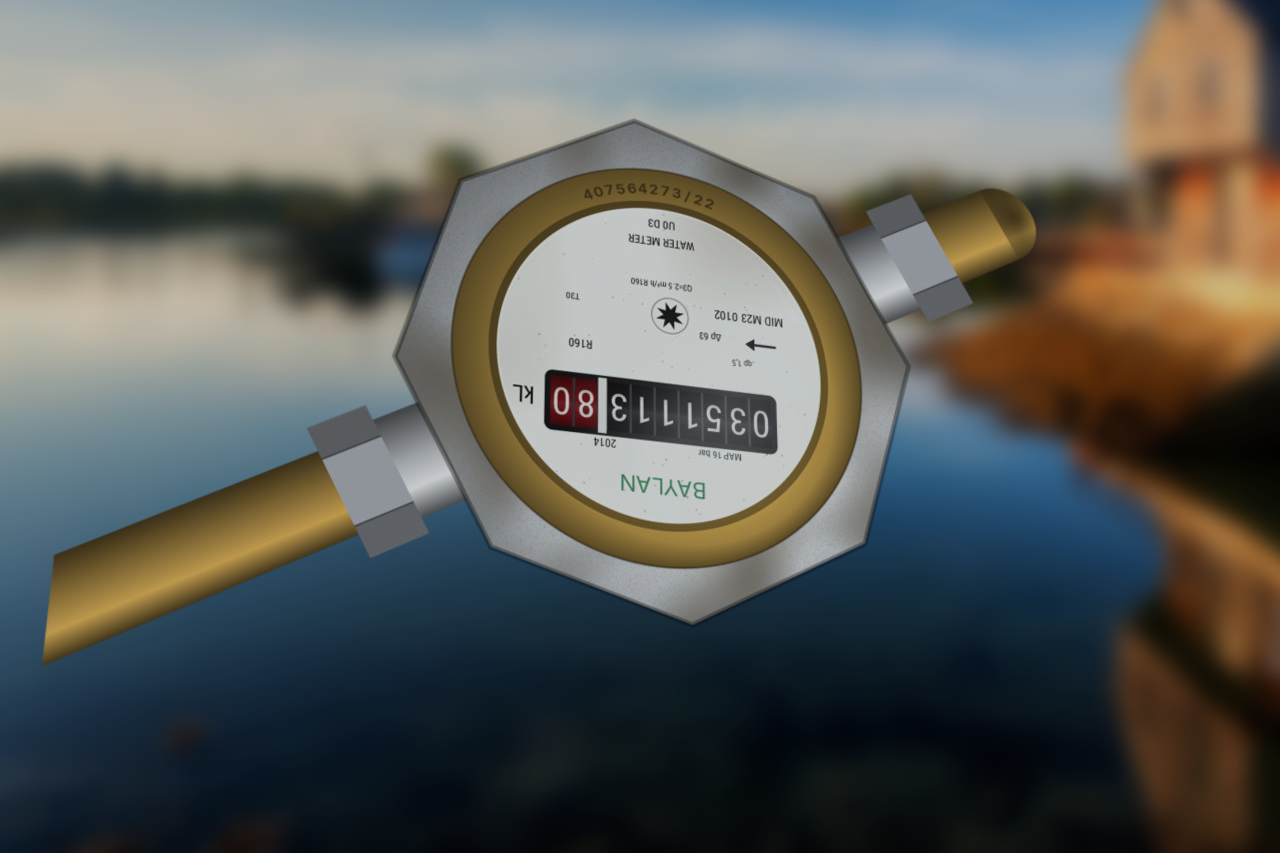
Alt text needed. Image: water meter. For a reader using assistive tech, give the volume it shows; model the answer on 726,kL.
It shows 351113.80,kL
